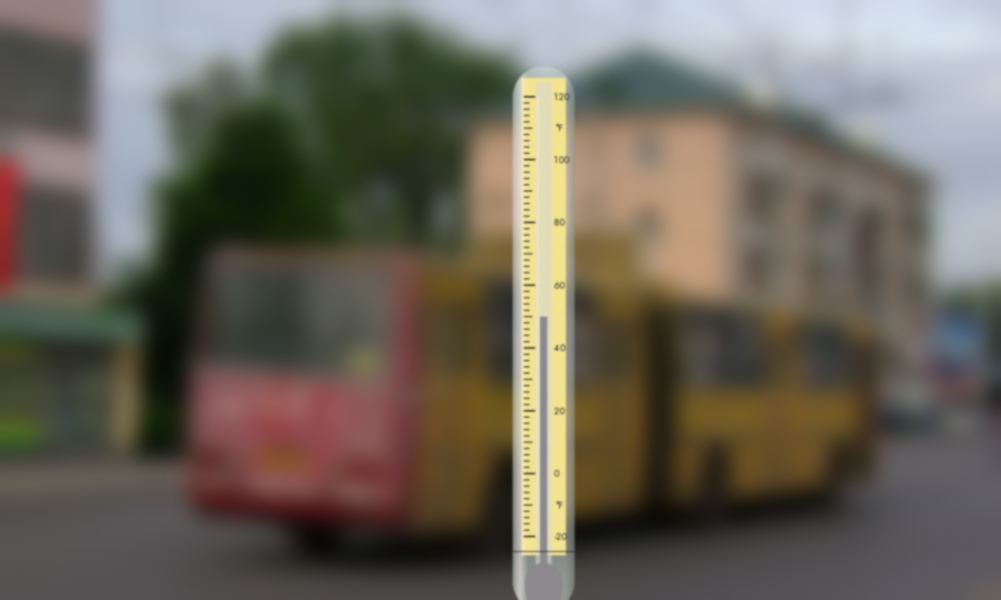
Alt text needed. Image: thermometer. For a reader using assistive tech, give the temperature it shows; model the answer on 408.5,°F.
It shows 50,°F
